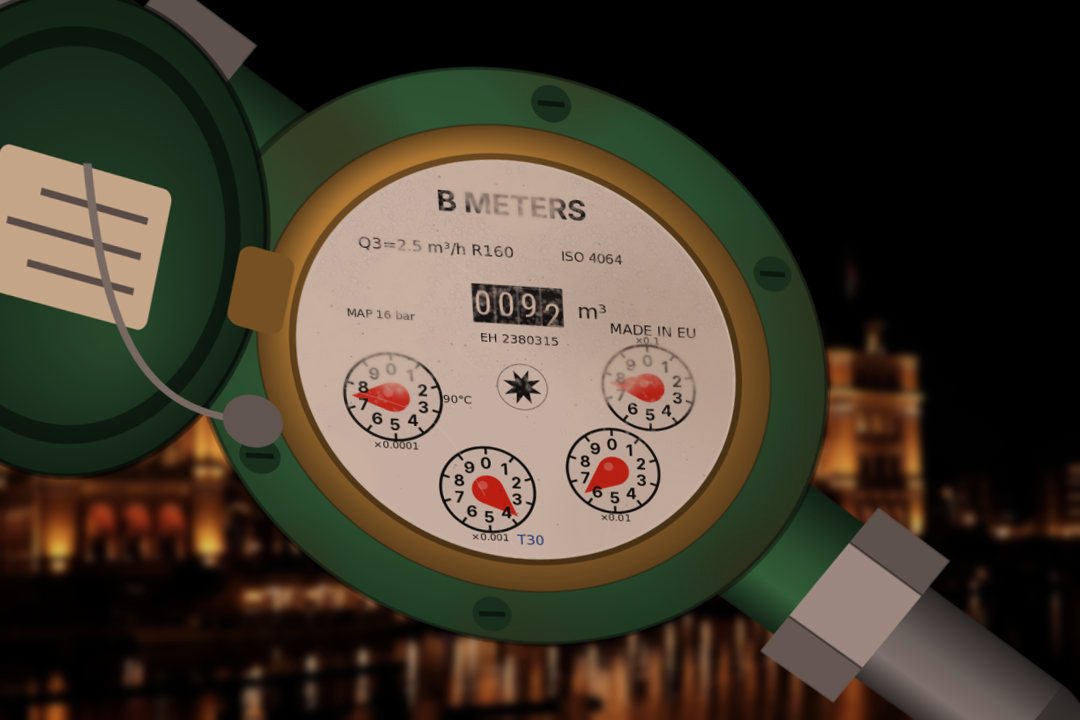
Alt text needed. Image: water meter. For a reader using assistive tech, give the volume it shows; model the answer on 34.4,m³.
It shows 91.7637,m³
